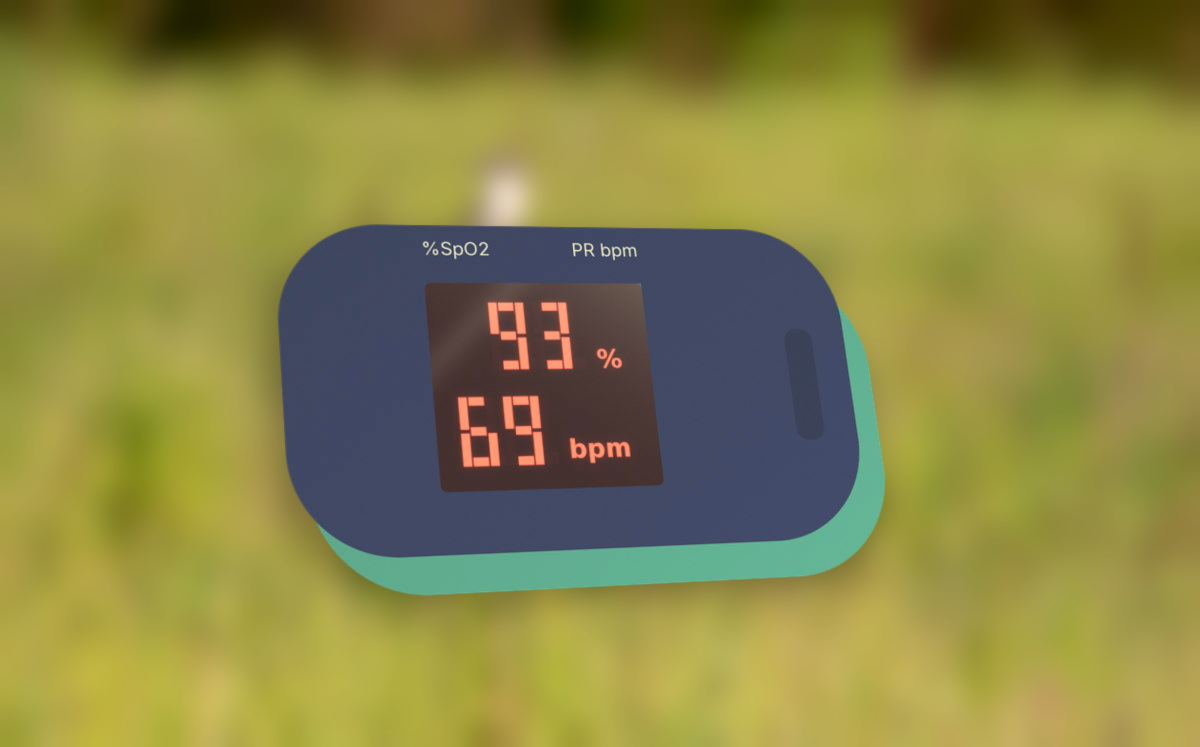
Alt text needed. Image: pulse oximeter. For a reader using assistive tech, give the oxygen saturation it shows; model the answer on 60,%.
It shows 93,%
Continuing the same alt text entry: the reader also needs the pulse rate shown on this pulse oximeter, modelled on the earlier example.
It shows 69,bpm
